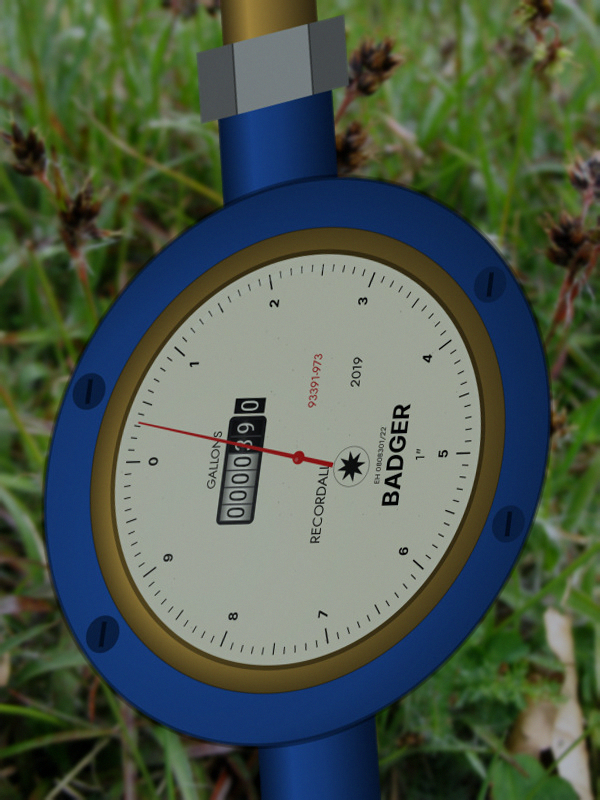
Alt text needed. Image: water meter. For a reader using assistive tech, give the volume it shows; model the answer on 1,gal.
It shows 390.3,gal
